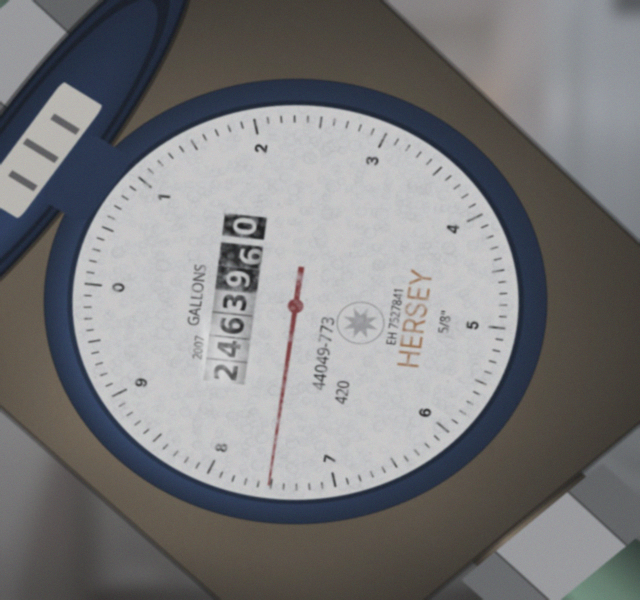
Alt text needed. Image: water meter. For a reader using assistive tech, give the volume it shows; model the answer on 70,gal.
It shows 2463957.5,gal
